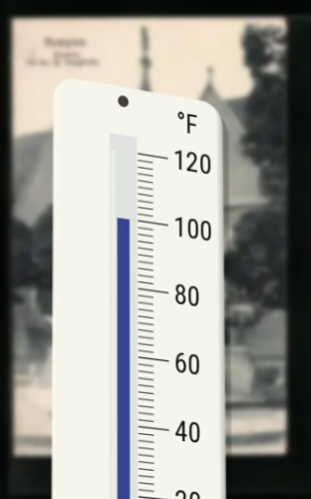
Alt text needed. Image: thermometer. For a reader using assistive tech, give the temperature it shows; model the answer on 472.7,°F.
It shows 100,°F
